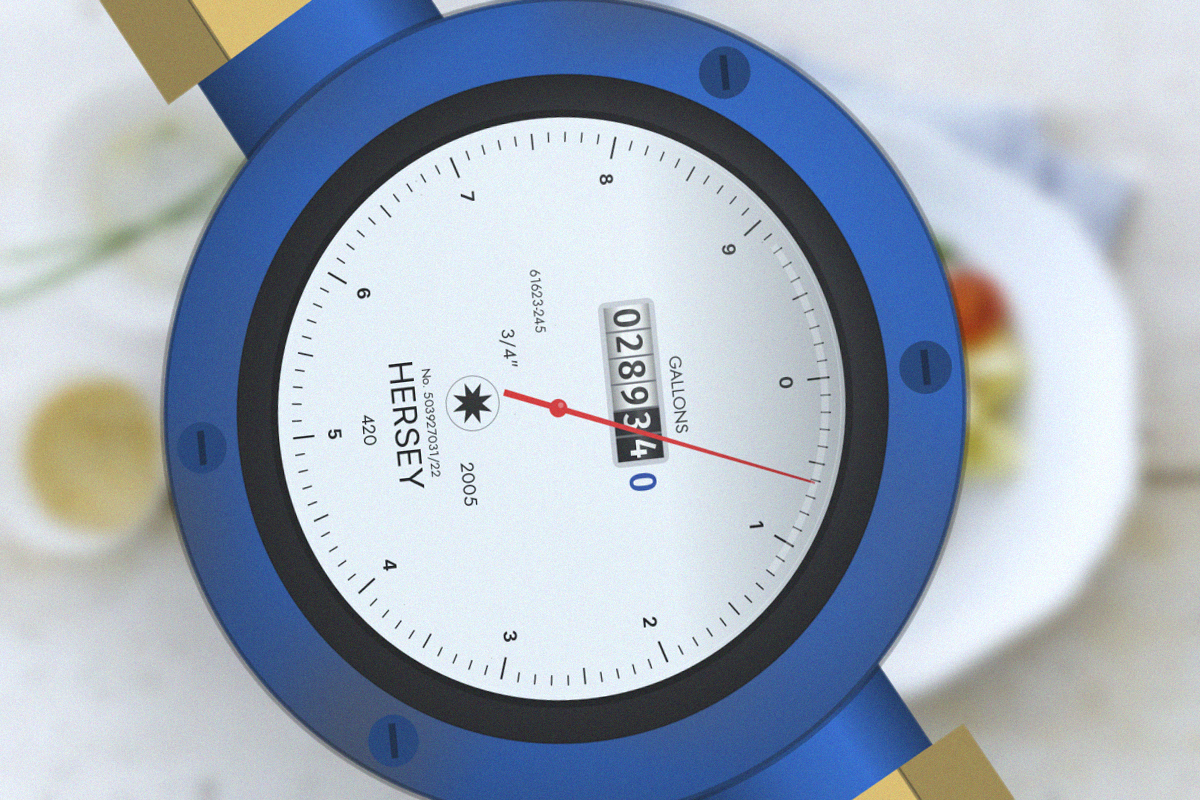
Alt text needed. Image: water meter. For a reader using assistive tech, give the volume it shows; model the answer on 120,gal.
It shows 289340.6,gal
